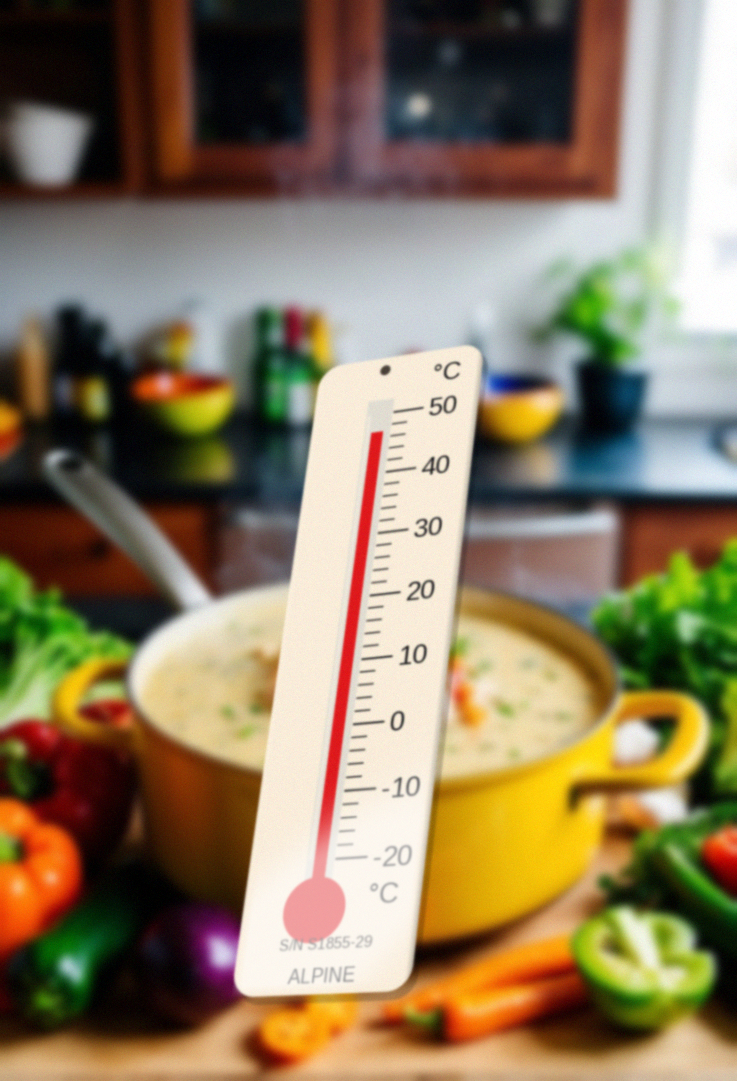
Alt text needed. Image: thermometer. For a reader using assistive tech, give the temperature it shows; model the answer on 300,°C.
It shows 47,°C
